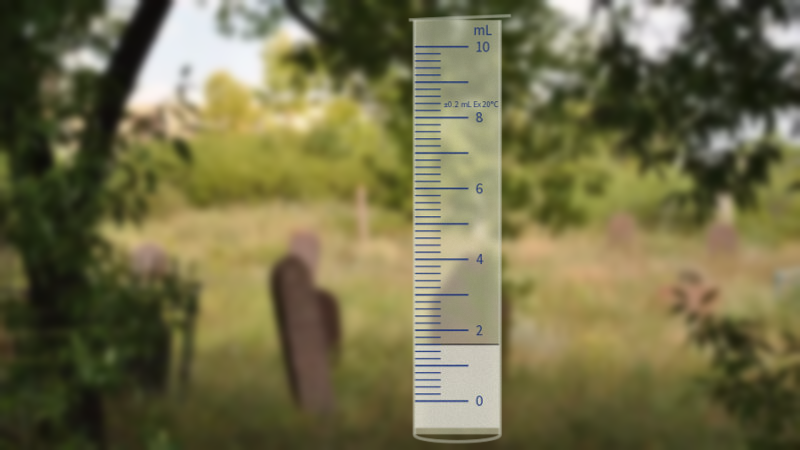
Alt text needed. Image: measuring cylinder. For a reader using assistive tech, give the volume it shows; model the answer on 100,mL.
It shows 1.6,mL
